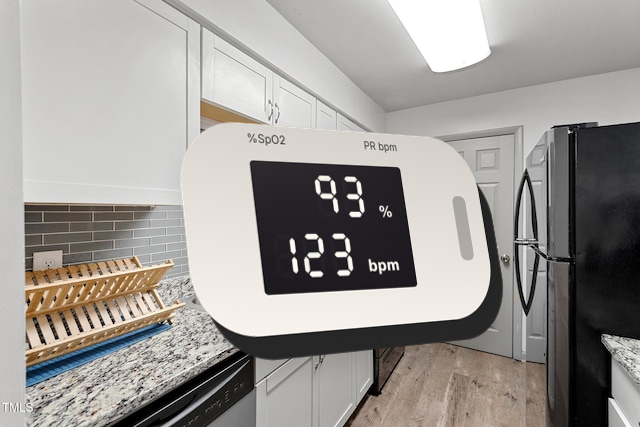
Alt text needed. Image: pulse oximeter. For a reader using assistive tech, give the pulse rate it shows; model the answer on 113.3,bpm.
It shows 123,bpm
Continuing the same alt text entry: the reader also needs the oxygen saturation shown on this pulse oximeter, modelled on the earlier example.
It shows 93,%
